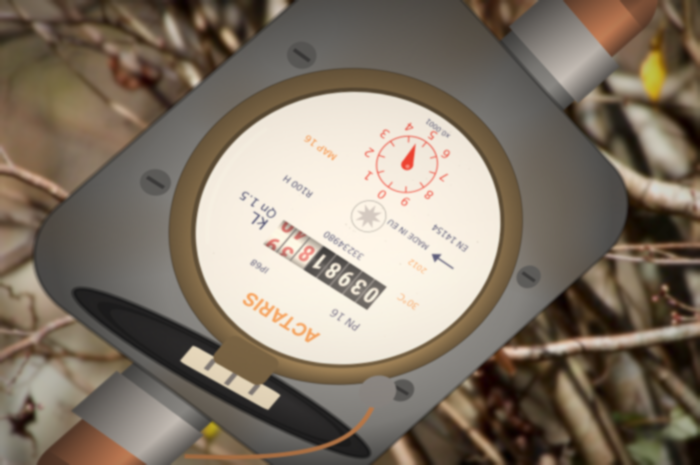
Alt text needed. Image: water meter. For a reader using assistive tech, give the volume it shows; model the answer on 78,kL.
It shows 3981.8394,kL
